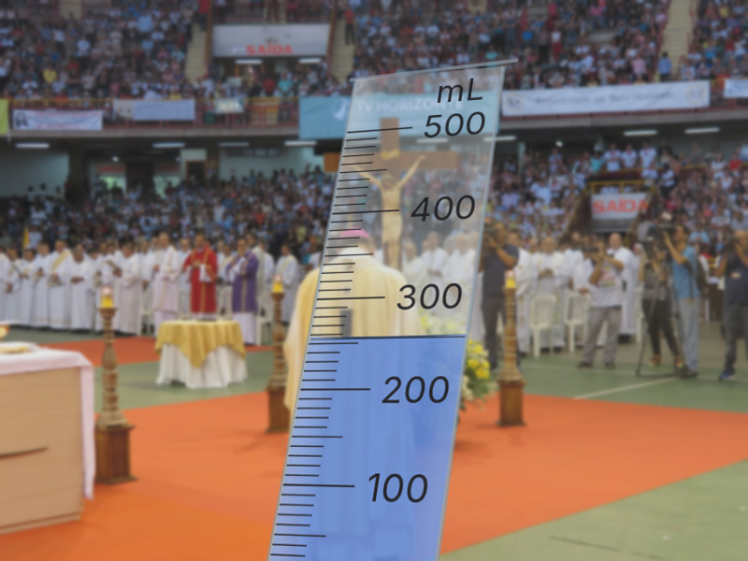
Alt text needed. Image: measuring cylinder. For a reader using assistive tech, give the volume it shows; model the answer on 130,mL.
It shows 255,mL
